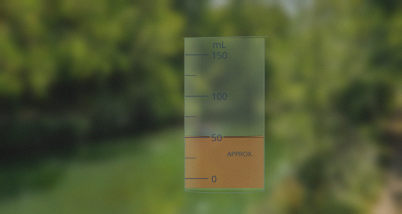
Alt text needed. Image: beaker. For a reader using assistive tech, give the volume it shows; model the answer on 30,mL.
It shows 50,mL
